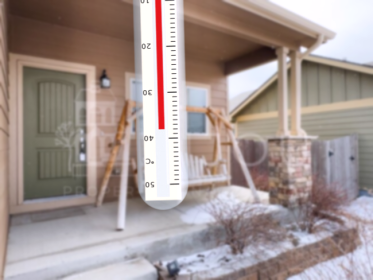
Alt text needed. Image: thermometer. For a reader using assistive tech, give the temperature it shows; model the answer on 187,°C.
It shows 38,°C
